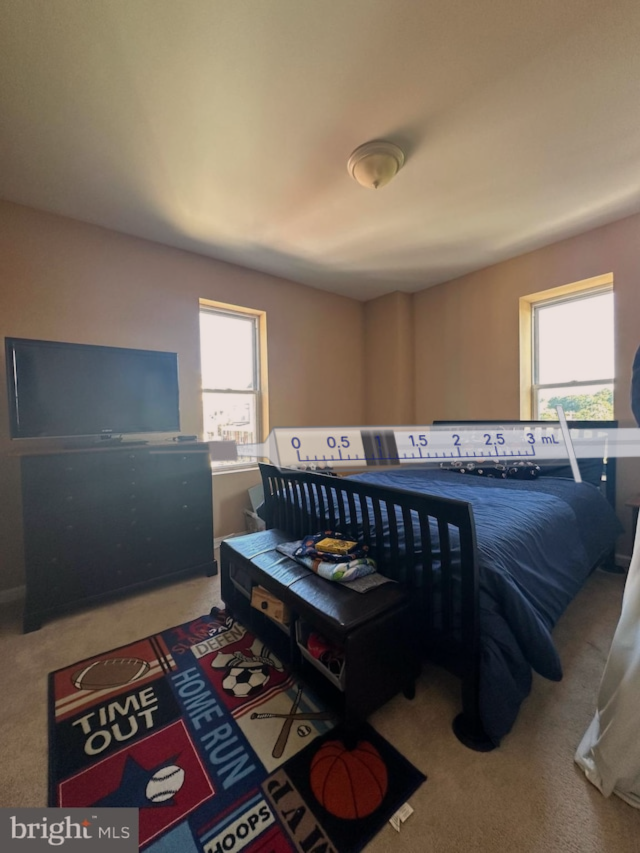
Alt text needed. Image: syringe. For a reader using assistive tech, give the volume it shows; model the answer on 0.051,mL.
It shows 0.8,mL
